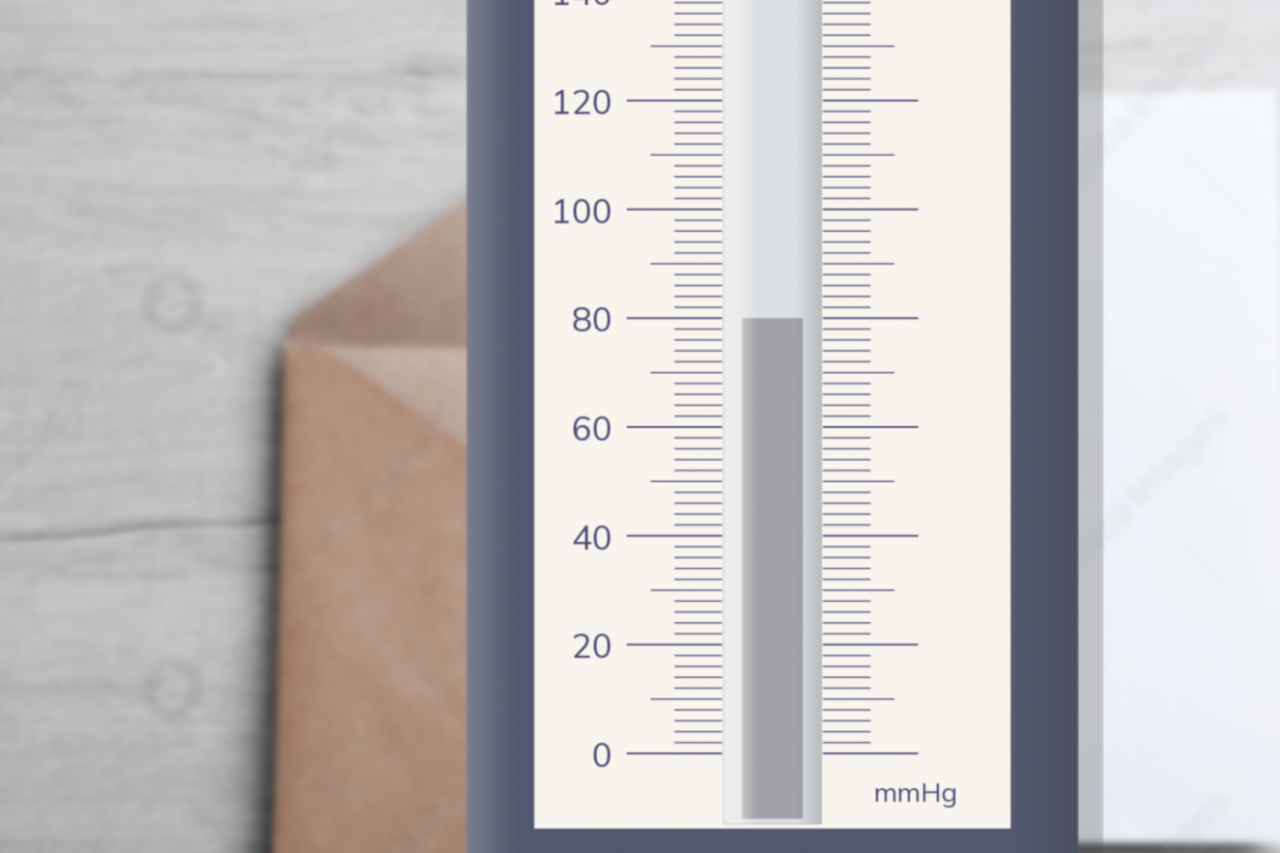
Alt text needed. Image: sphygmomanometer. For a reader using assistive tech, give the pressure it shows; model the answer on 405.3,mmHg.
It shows 80,mmHg
